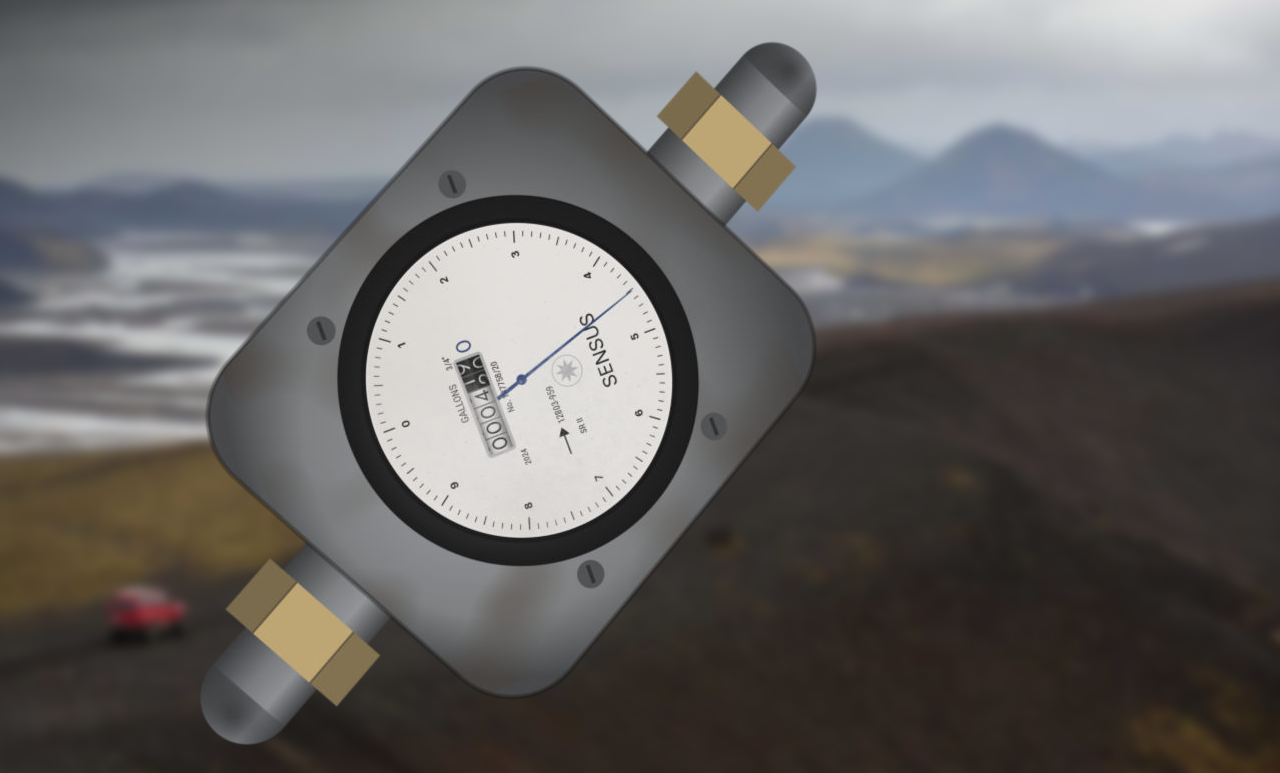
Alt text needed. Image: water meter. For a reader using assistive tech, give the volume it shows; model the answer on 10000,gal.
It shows 4194.5,gal
